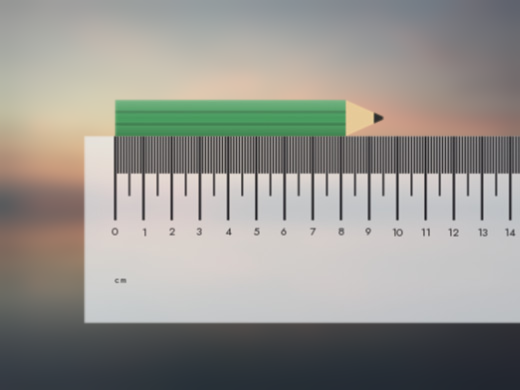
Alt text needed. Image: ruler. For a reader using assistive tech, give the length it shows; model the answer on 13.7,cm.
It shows 9.5,cm
